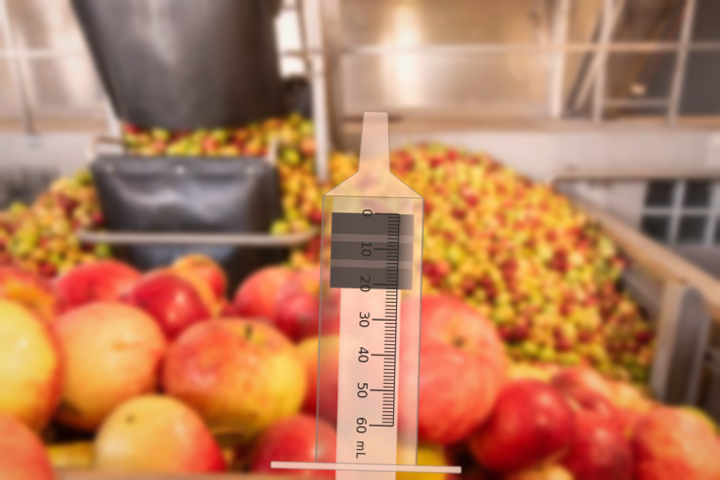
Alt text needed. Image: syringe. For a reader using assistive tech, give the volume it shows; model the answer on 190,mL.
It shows 0,mL
